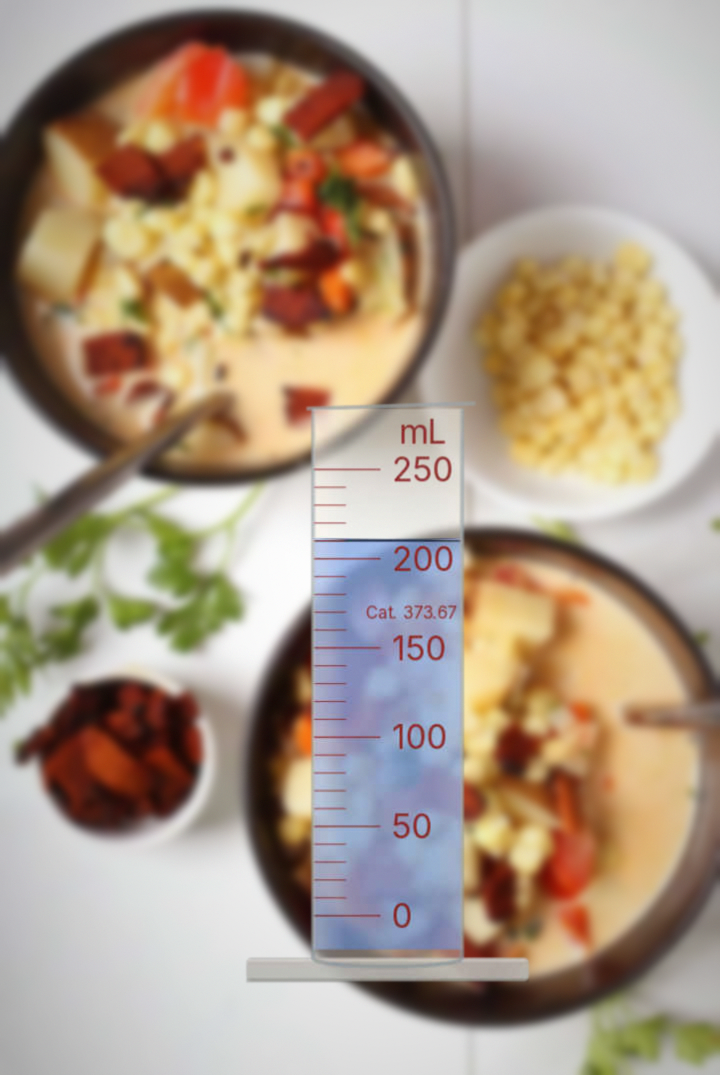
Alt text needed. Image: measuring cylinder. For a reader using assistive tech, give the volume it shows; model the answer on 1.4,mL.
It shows 210,mL
